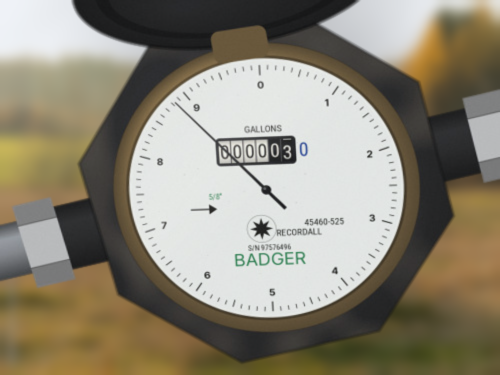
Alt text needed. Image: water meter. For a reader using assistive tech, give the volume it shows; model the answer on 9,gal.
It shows 28.8,gal
